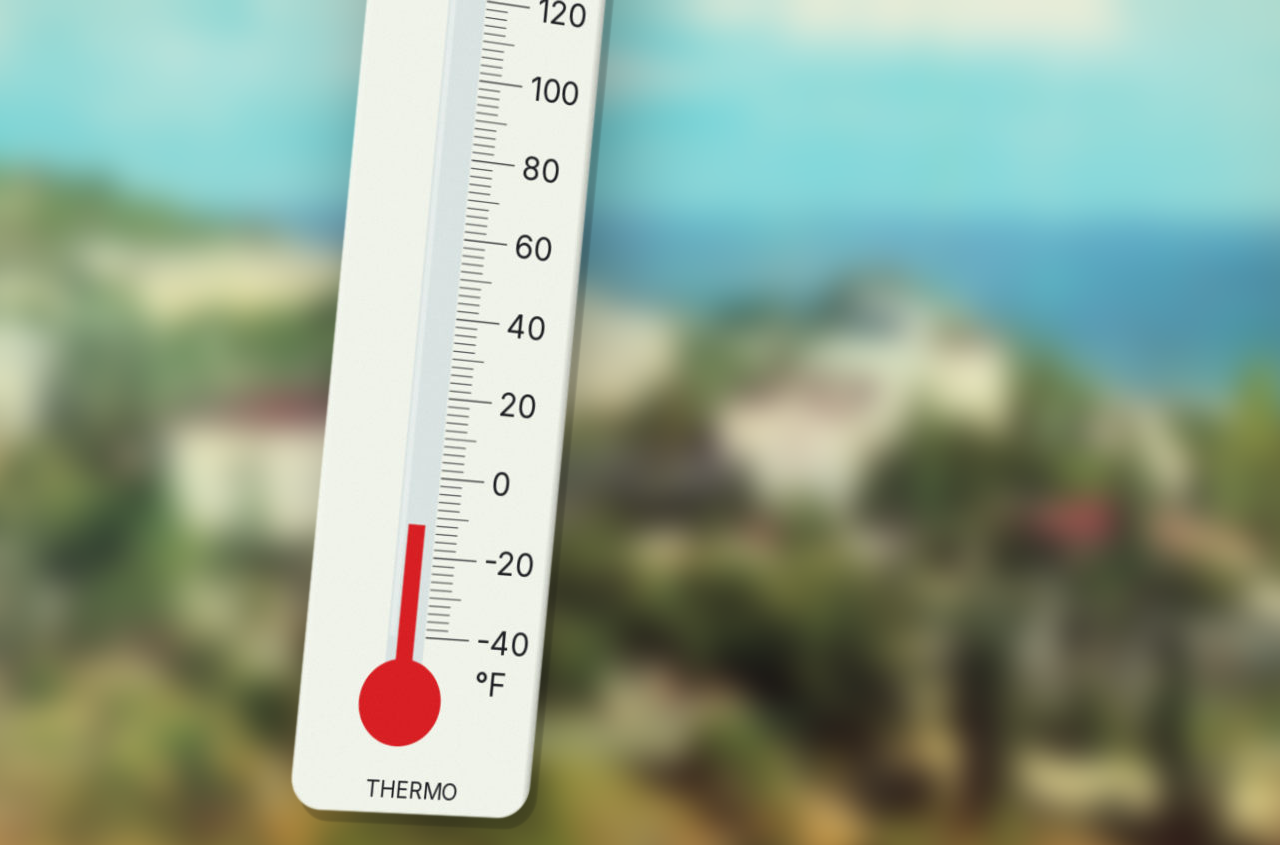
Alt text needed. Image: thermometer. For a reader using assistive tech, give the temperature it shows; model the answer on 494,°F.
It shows -12,°F
